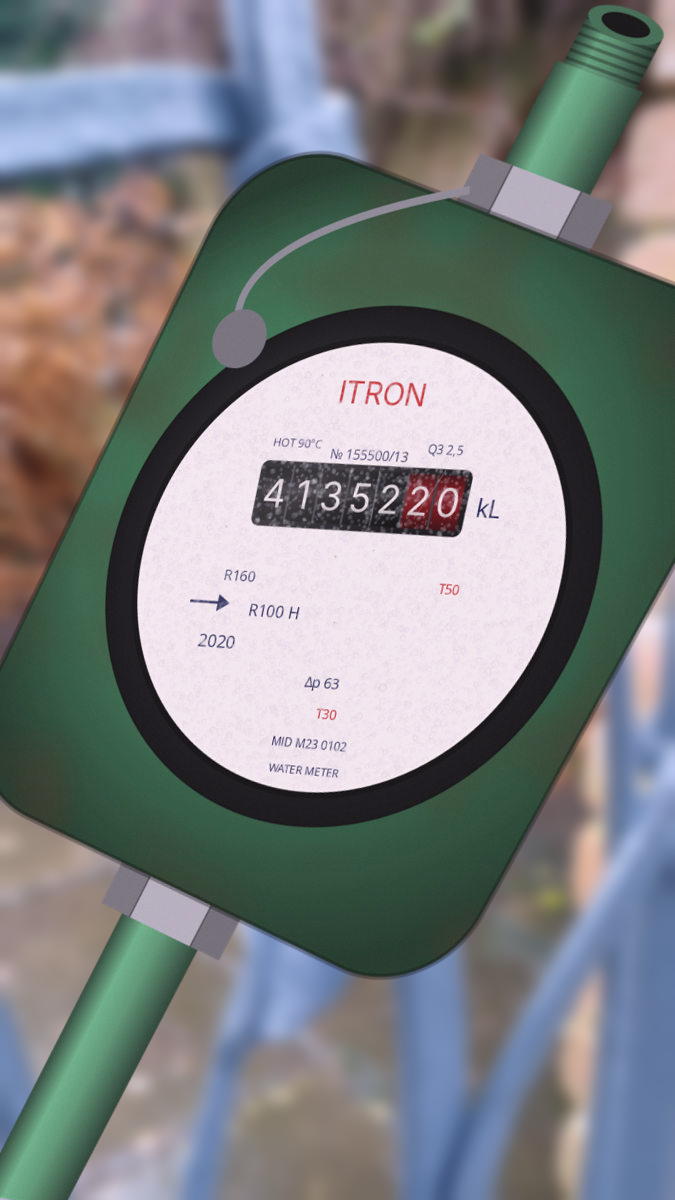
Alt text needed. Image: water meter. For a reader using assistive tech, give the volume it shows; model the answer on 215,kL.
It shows 41352.20,kL
